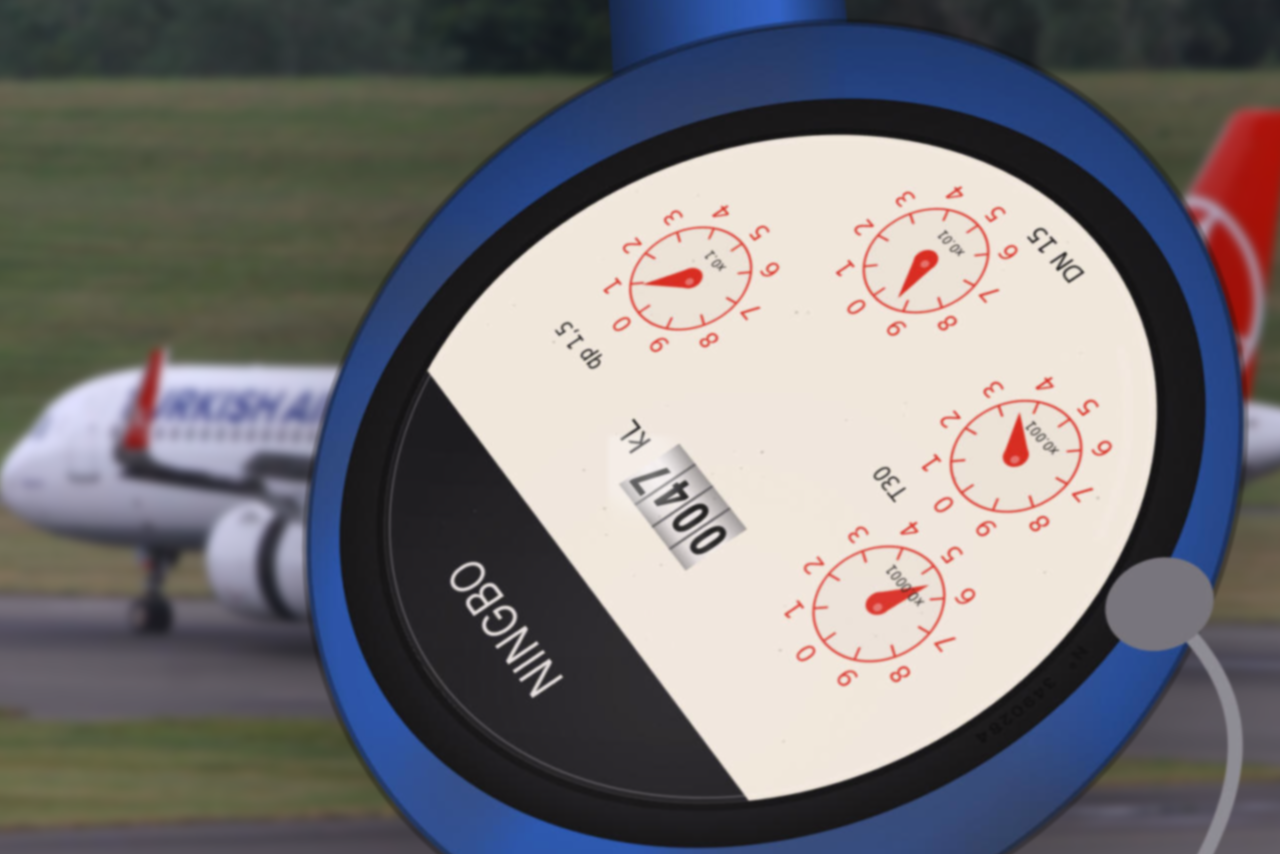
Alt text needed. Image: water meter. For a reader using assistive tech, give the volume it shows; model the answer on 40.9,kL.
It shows 47.0935,kL
